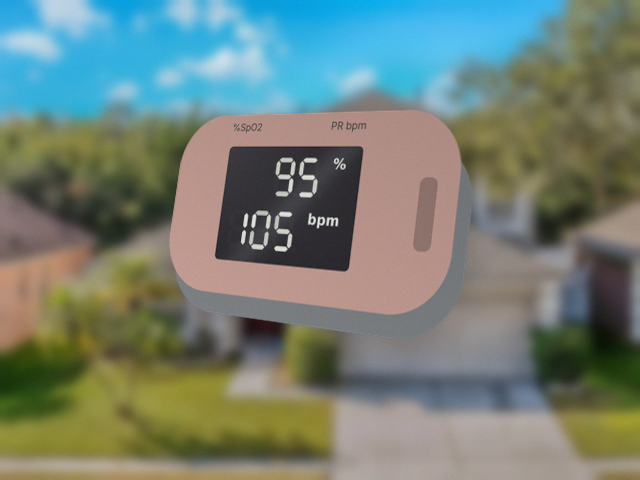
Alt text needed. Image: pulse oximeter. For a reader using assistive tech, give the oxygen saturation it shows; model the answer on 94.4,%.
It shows 95,%
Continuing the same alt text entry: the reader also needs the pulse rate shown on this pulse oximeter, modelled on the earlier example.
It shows 105,bpm
